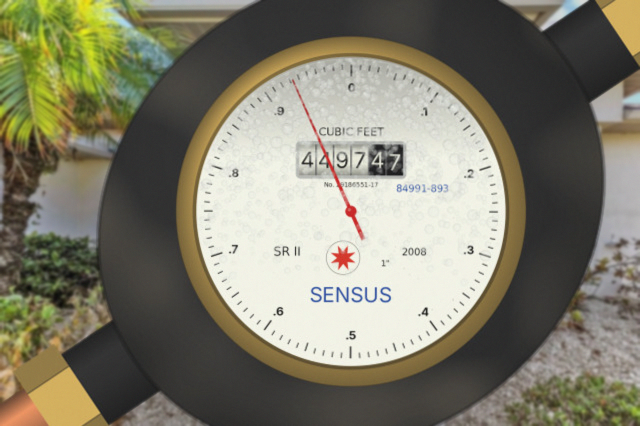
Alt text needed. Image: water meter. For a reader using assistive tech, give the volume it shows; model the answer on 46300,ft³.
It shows 449746.93,ft³
